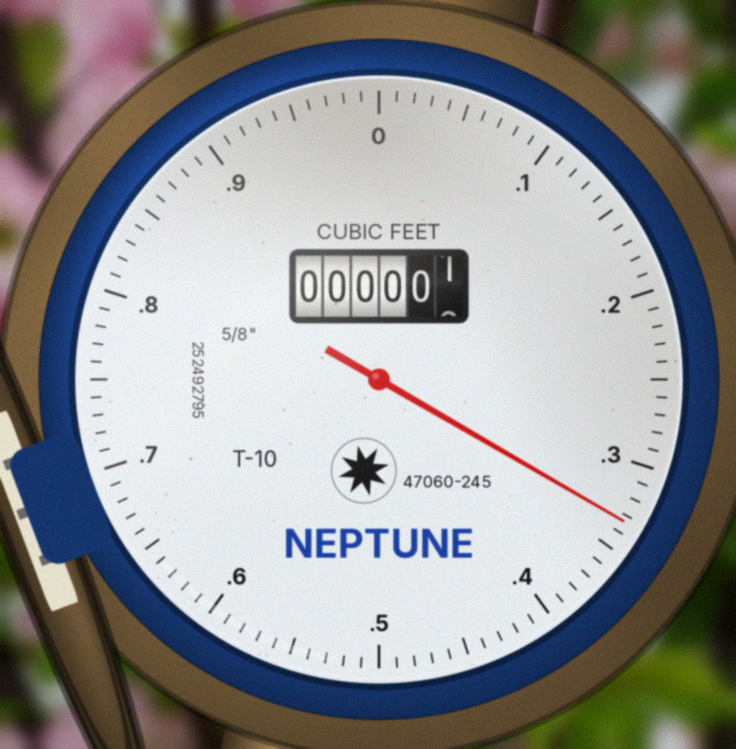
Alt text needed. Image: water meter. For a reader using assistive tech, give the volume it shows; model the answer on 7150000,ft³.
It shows 1.33,ft³
